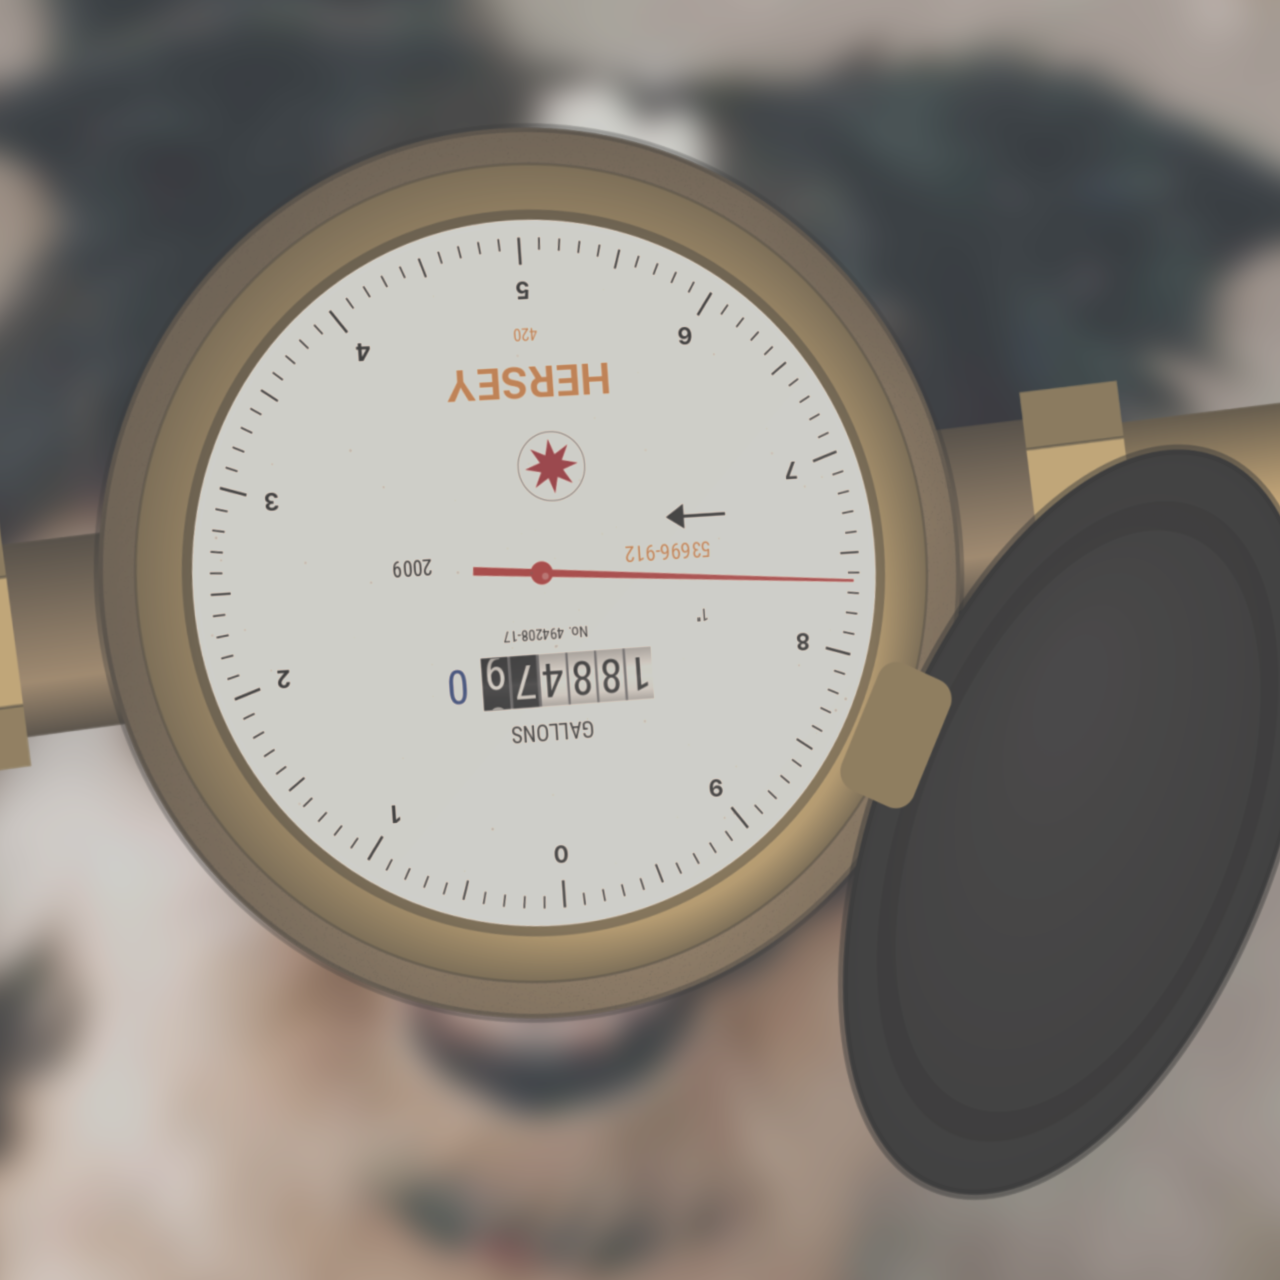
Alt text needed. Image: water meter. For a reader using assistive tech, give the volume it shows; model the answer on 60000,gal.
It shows 1884787.6,gal
